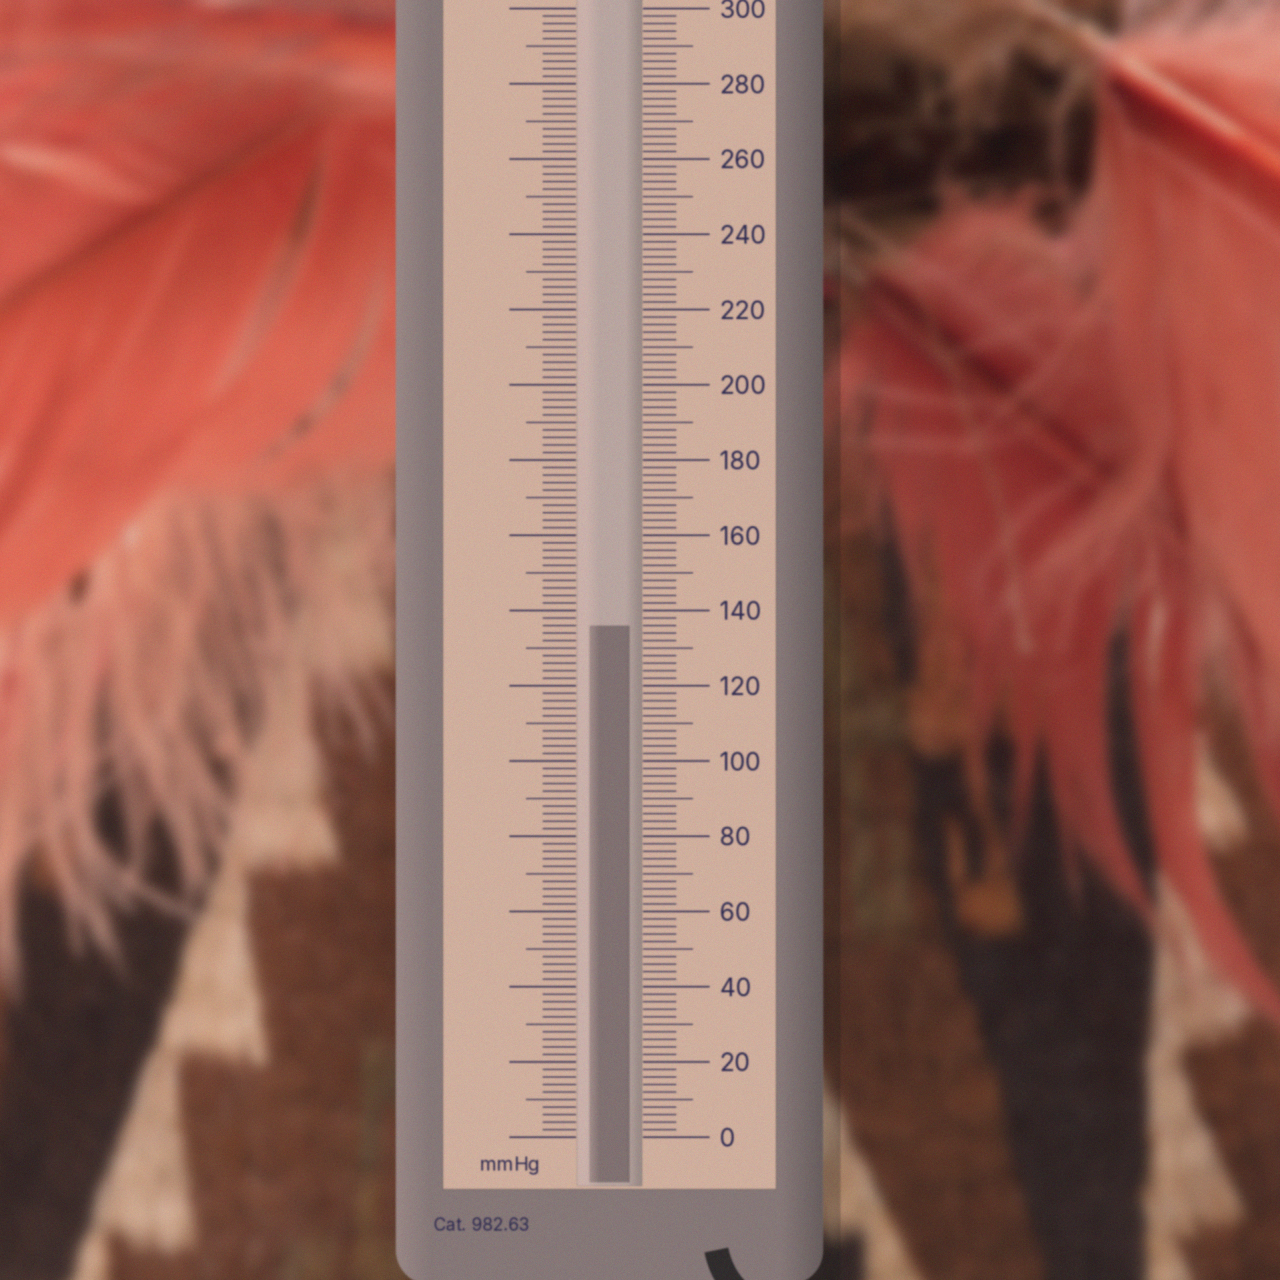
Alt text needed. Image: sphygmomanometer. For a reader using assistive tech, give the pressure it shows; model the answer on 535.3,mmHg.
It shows 136,mmHg
